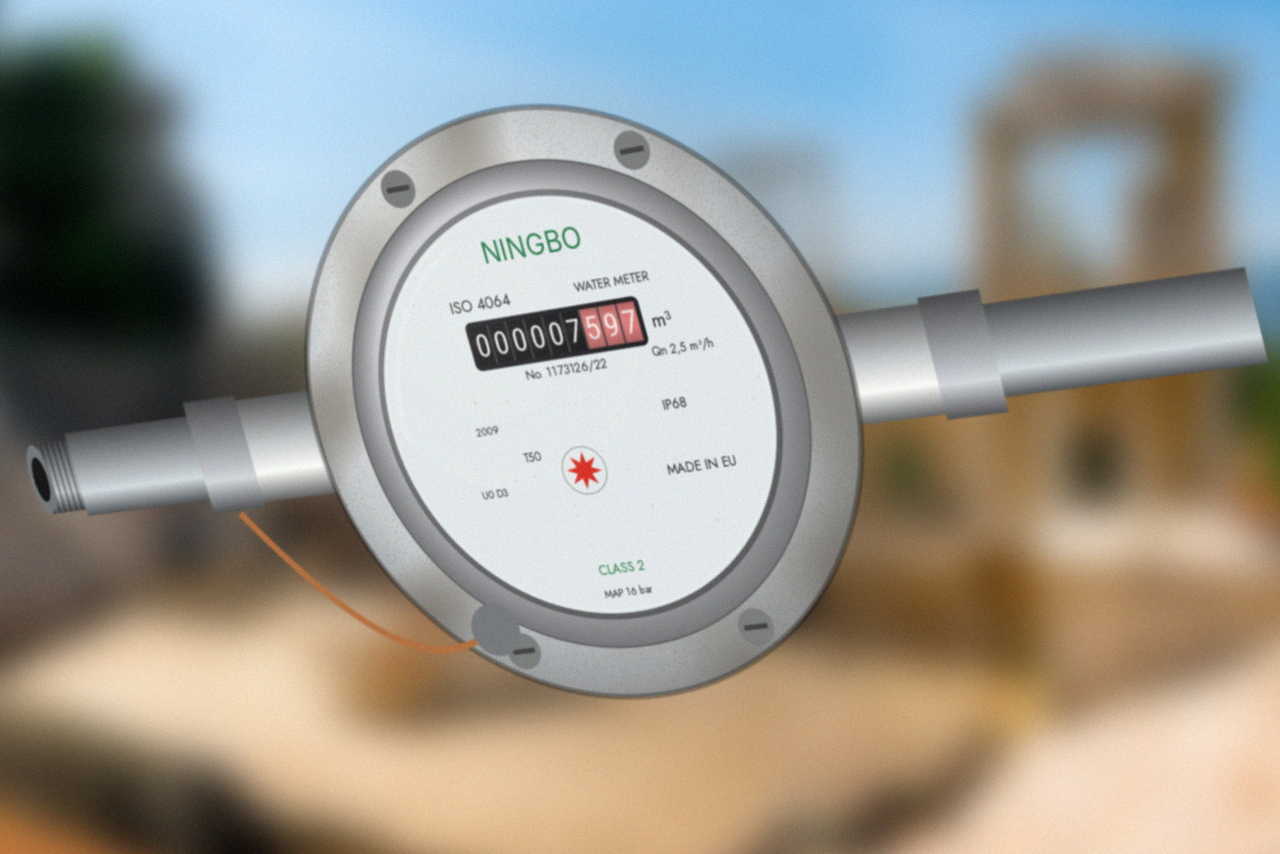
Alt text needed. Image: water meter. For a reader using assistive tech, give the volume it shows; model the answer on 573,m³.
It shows 7.597,m³
